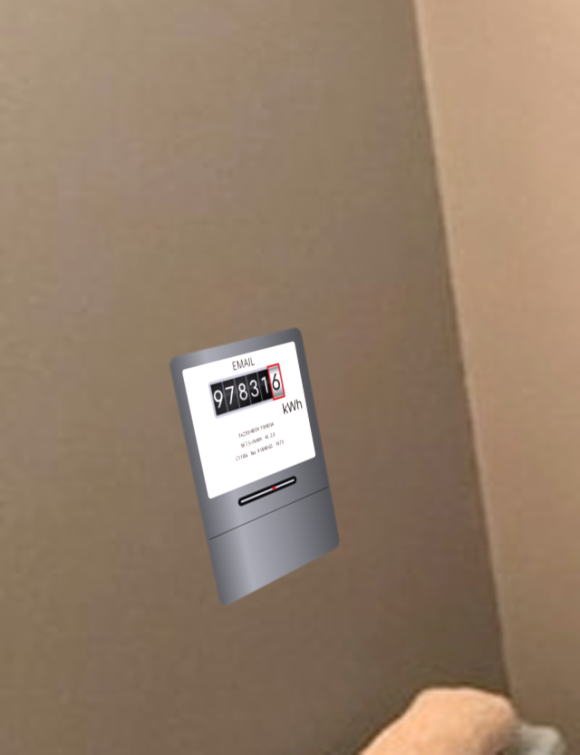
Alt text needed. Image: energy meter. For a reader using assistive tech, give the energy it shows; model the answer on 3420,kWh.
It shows 97831.6,kWh
